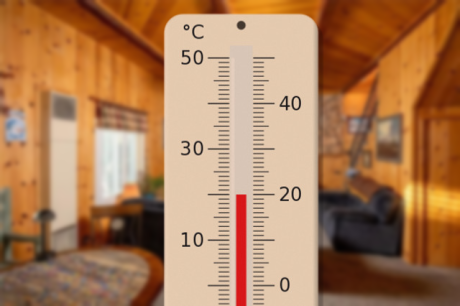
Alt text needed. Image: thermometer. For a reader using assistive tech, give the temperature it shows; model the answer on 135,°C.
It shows 20,°C
